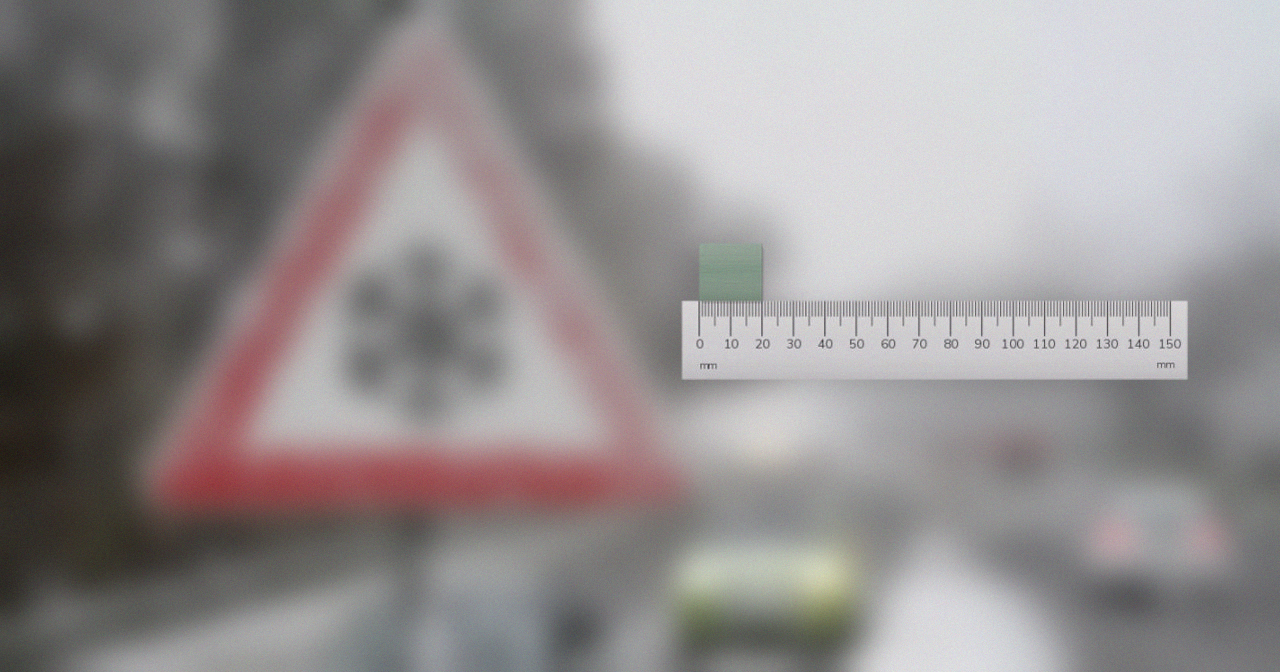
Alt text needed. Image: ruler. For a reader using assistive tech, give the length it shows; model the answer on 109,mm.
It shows 20,mm
